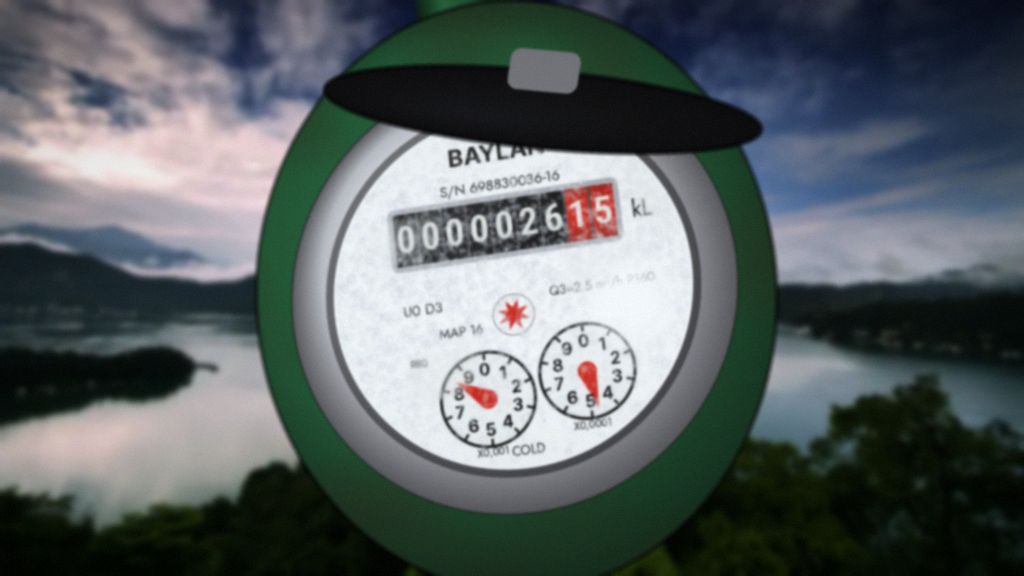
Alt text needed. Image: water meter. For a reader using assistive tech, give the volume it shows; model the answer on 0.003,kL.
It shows 26.1584,kL
